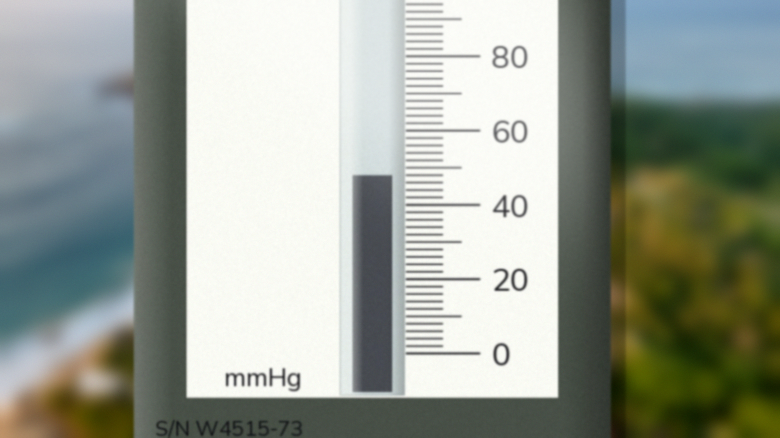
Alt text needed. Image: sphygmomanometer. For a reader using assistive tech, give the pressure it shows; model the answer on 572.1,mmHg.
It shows 48,mmHg
